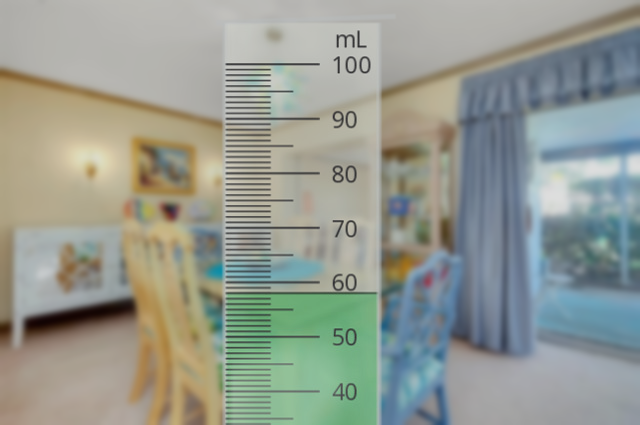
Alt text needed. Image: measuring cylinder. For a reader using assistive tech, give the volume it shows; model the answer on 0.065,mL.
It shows 58,mL
